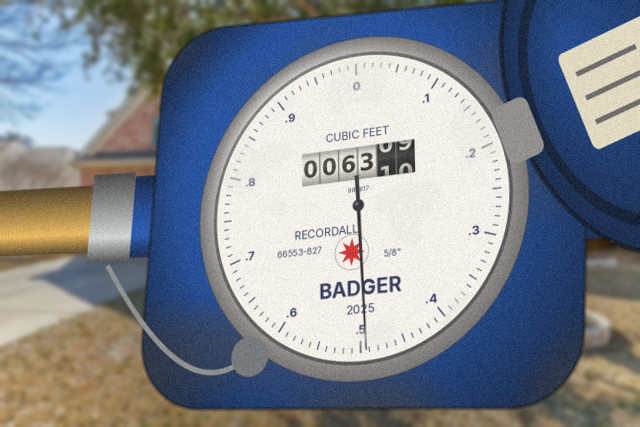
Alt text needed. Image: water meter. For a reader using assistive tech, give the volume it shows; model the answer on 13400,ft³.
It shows 6309.49,ft³
